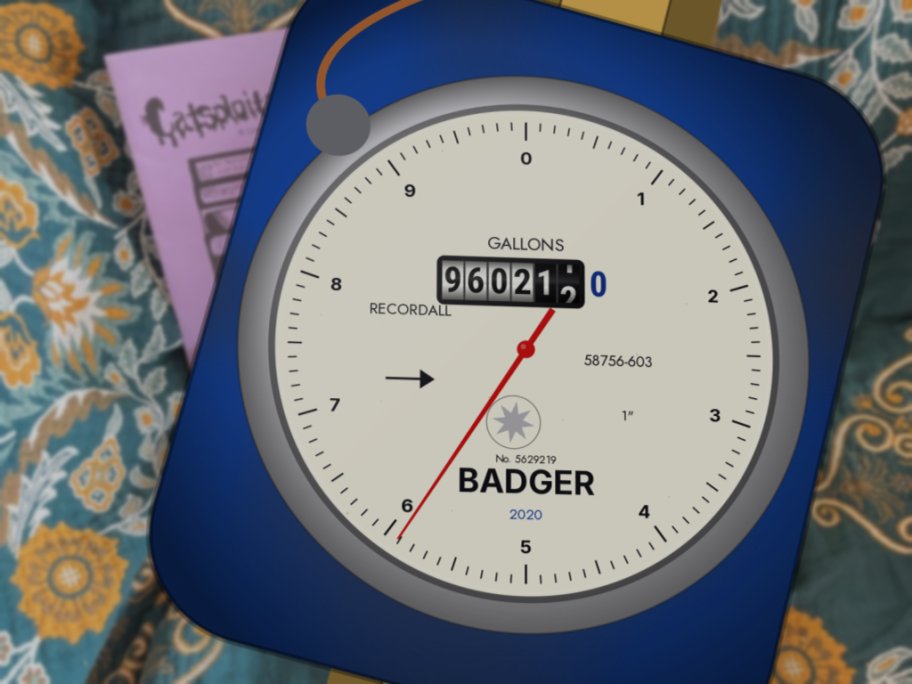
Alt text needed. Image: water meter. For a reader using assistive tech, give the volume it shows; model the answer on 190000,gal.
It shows 9602115.9,gal
